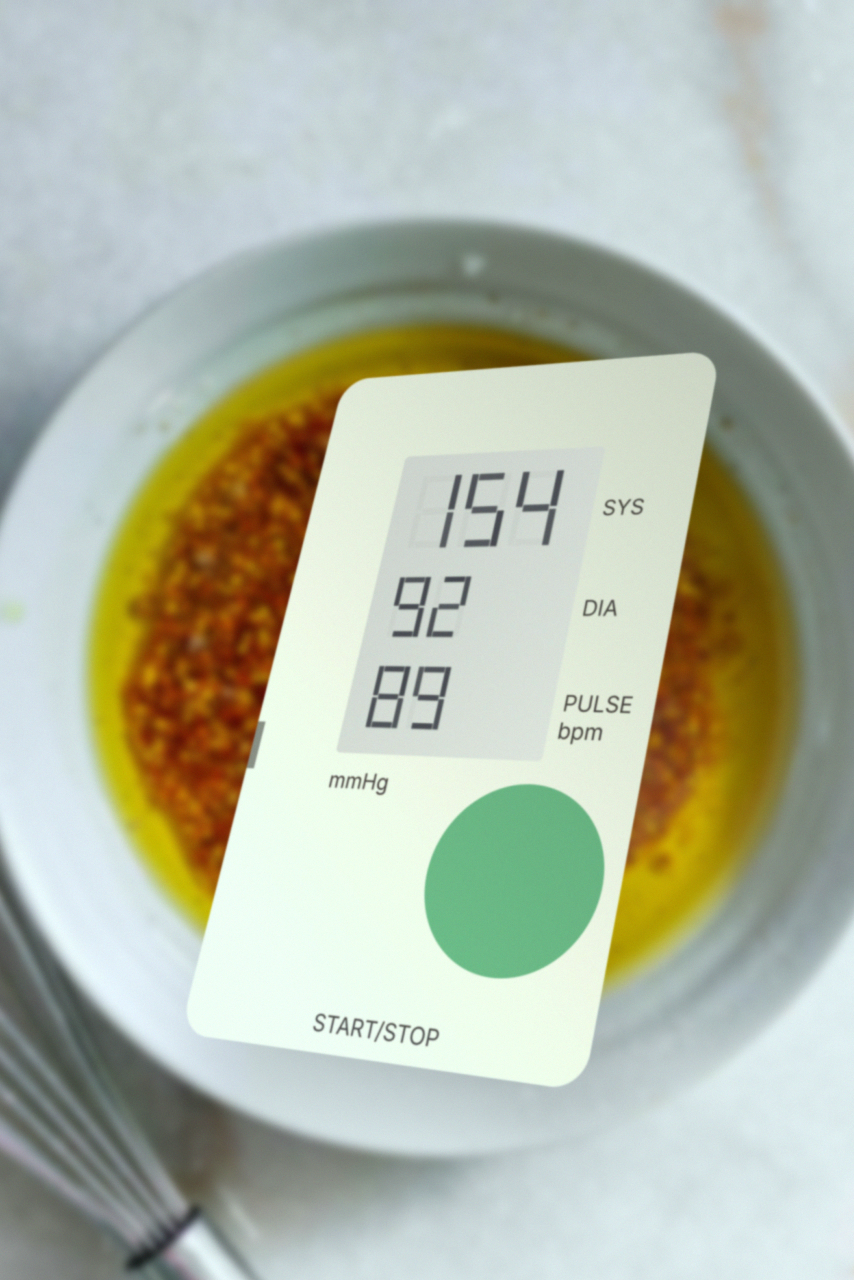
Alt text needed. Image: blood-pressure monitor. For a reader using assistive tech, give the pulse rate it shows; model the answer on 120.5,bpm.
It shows 89,bpm
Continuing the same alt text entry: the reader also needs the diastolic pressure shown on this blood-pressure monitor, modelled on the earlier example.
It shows 92,mmHg
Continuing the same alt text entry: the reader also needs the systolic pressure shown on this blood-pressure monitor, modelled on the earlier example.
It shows 154,mmHg
